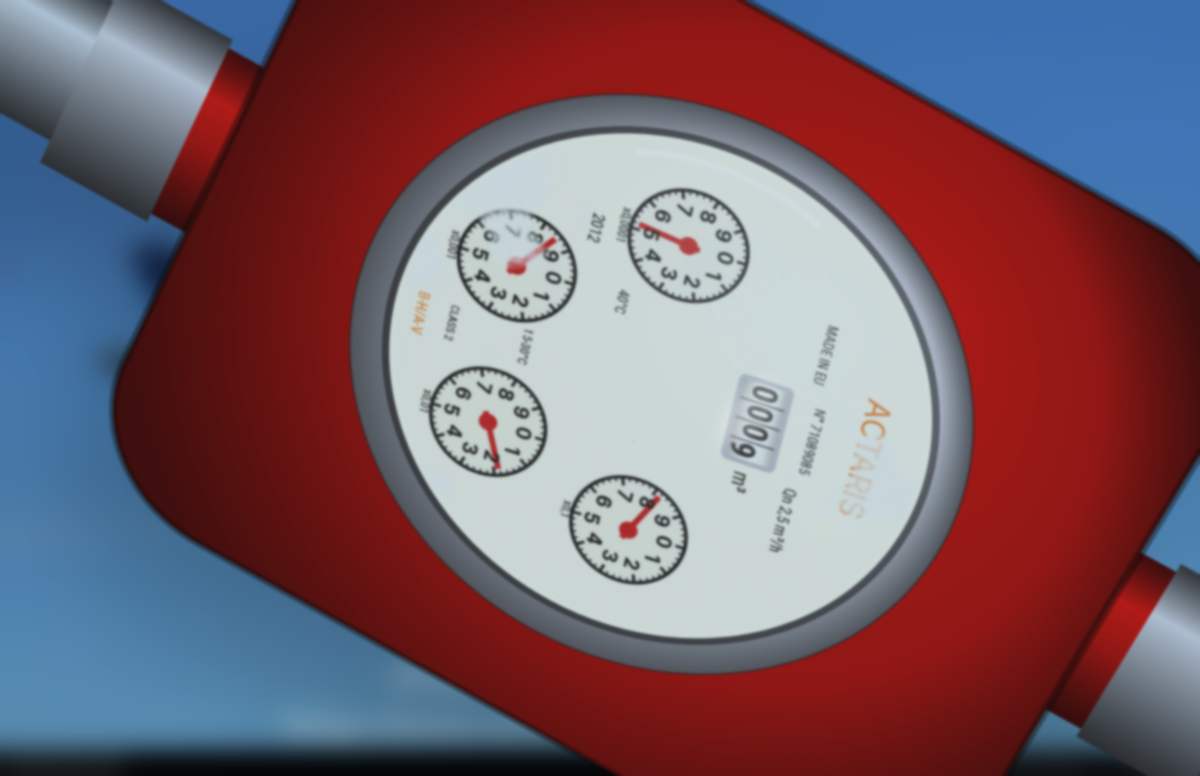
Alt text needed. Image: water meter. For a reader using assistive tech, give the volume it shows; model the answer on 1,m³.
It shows 8.8185,m³
